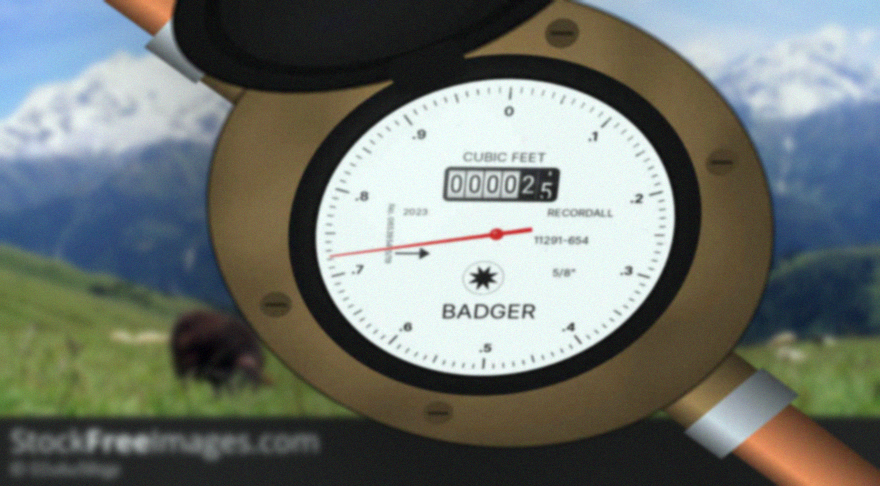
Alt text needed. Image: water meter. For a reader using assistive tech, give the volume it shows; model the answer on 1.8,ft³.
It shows 24.72,ft³
